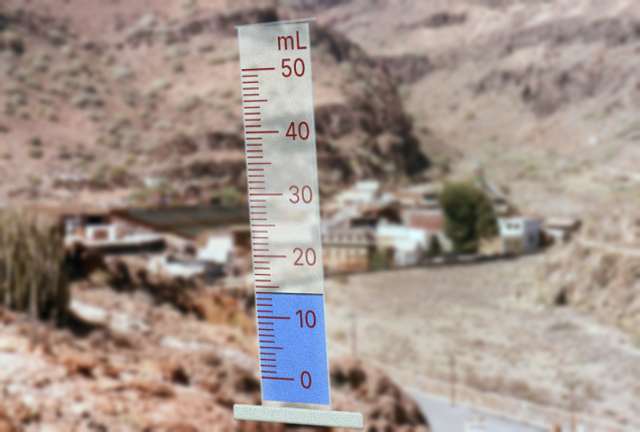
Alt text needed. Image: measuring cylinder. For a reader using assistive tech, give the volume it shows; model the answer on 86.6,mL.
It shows 14,mL
